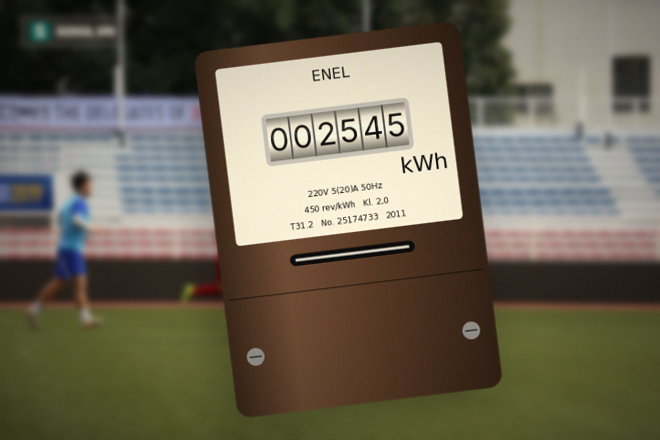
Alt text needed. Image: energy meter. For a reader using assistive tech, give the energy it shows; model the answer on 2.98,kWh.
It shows 2545,kWh
